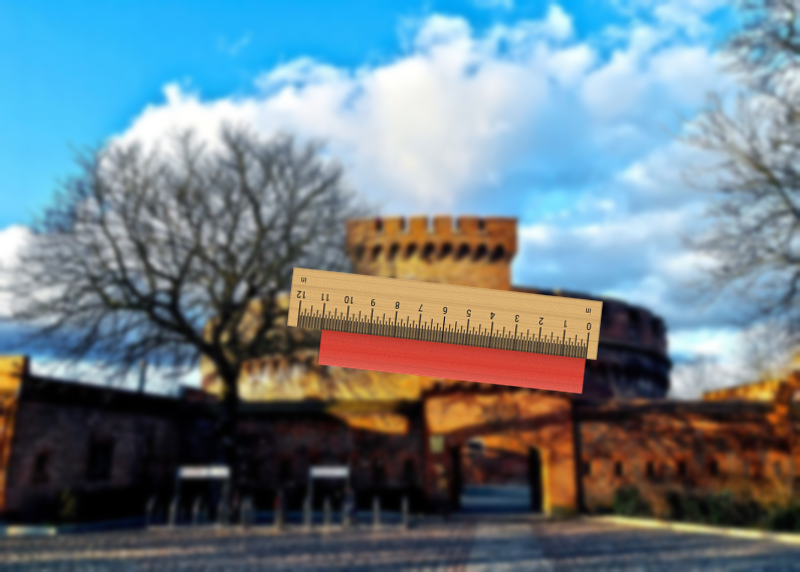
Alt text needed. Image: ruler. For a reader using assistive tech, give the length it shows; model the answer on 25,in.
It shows 11,in
